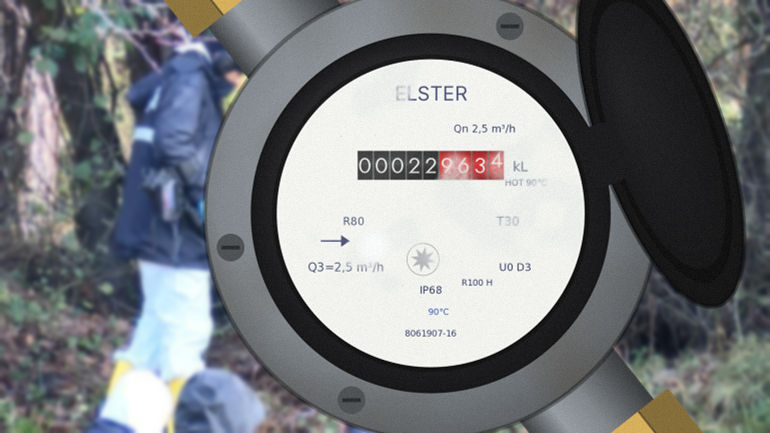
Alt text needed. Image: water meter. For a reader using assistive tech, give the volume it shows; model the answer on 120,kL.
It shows 22.9634,kL
